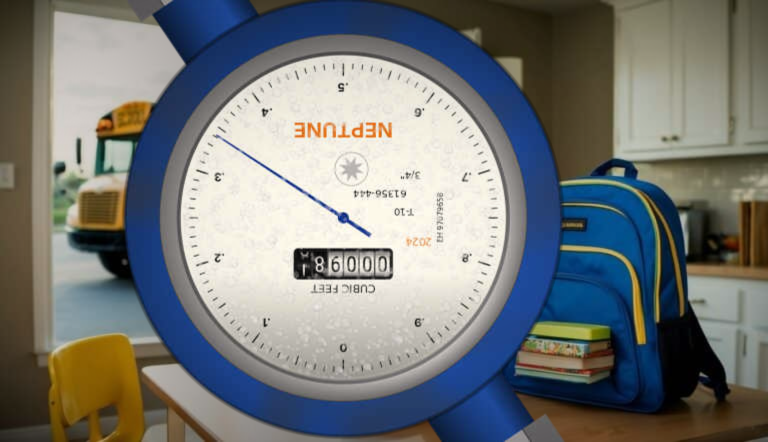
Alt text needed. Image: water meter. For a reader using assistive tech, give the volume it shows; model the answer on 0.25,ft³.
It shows 981.34,ft³
